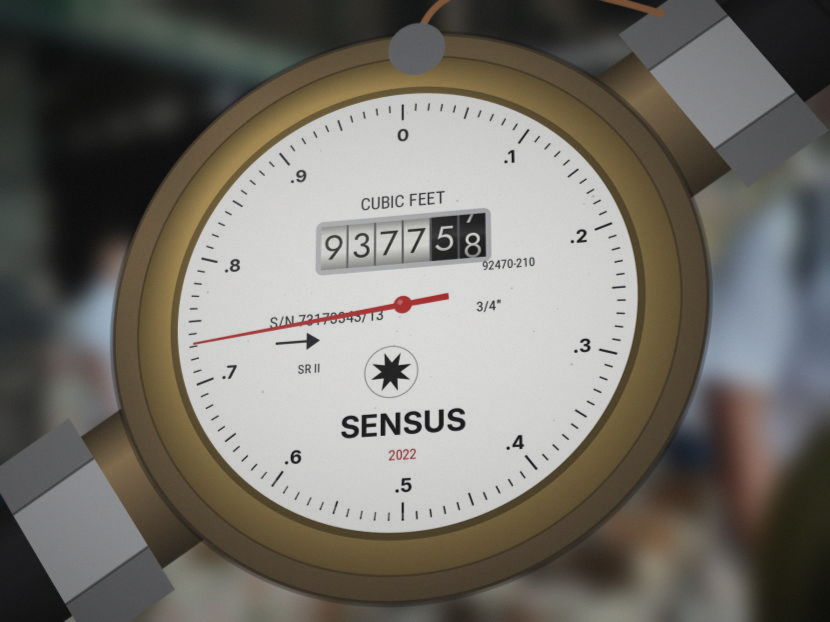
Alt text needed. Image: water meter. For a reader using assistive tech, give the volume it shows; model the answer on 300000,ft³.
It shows 937757.73,ft³
